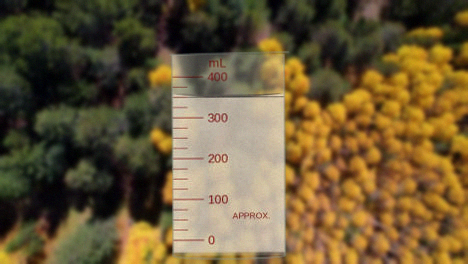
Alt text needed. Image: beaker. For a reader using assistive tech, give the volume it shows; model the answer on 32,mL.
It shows 350,mL
